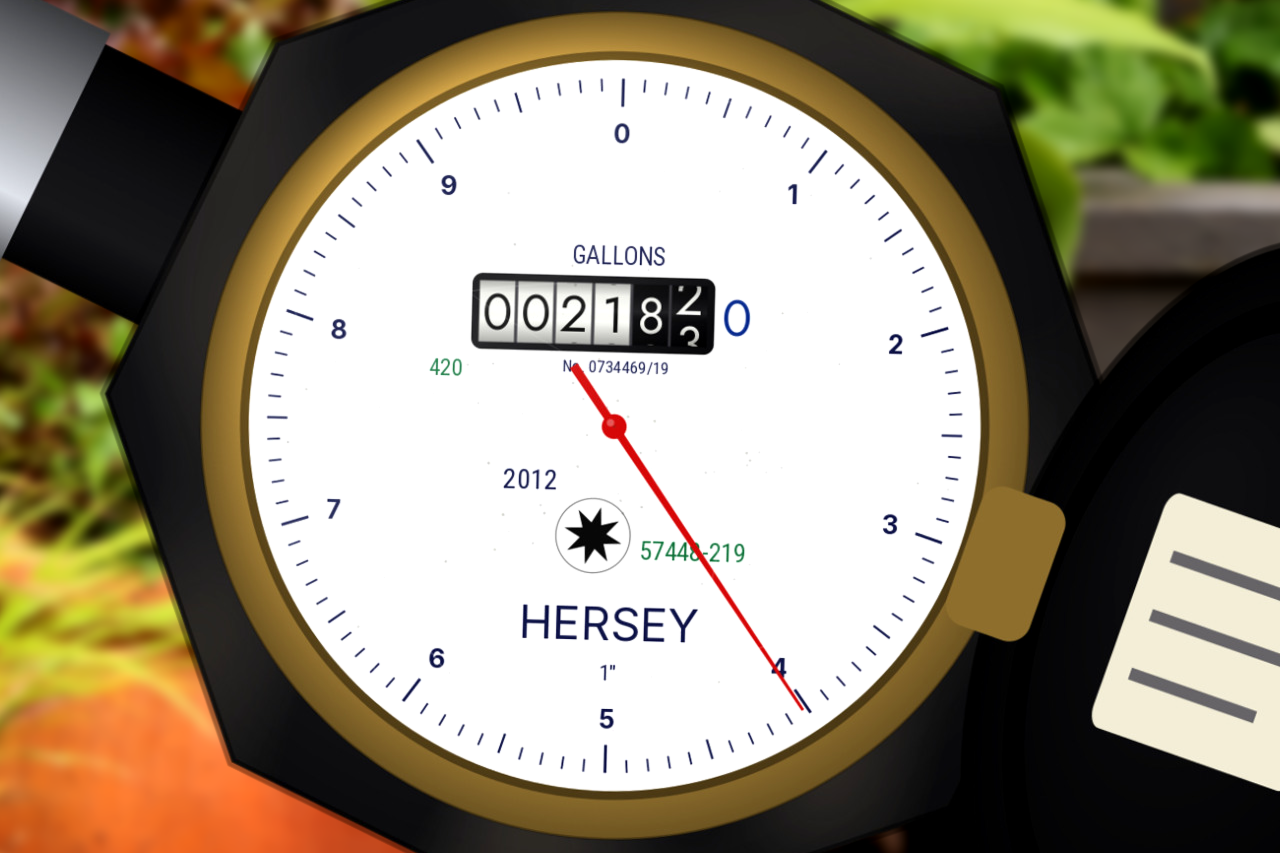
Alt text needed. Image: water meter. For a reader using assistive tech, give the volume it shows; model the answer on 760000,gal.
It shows 21824.0,gal
